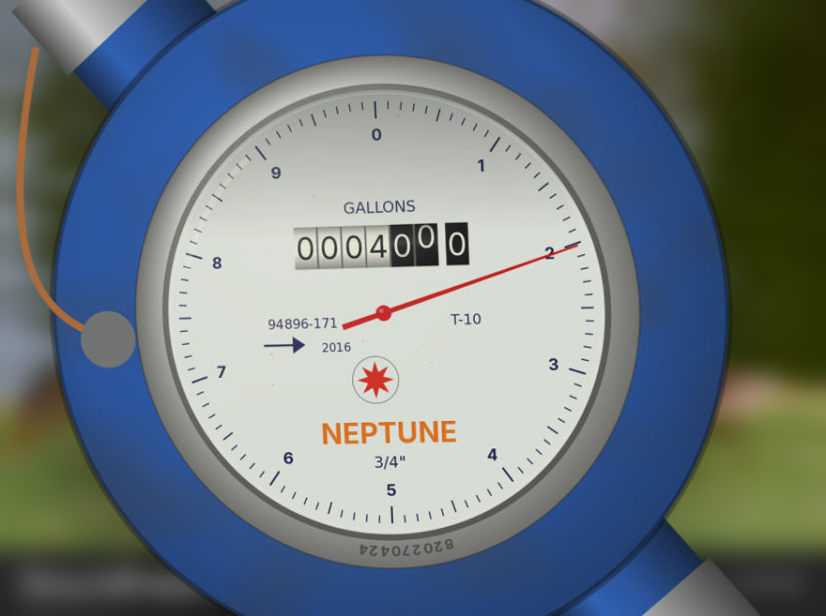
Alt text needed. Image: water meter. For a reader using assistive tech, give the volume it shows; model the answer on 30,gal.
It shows 4002.0,gal
